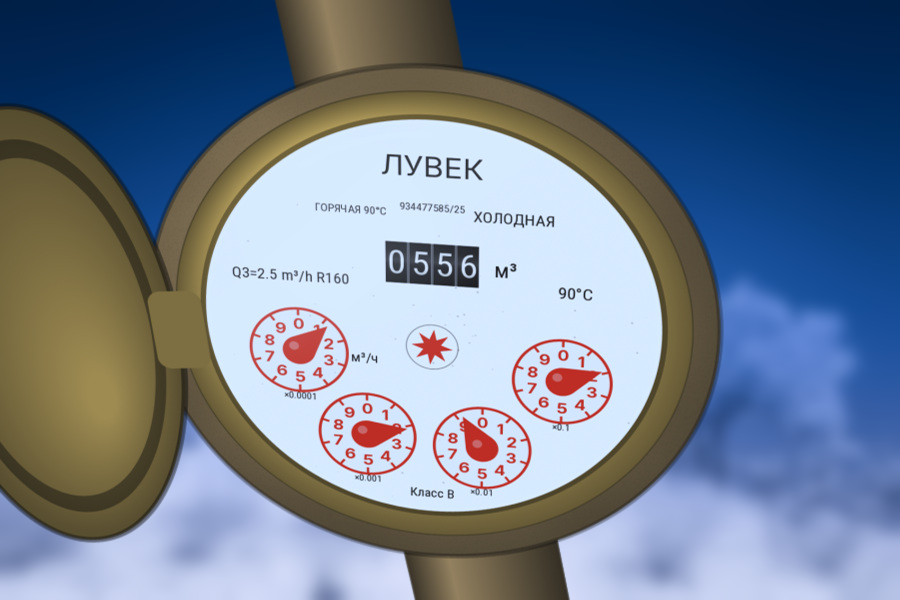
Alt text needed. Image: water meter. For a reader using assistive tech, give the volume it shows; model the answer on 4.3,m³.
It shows 556.1921,m³
